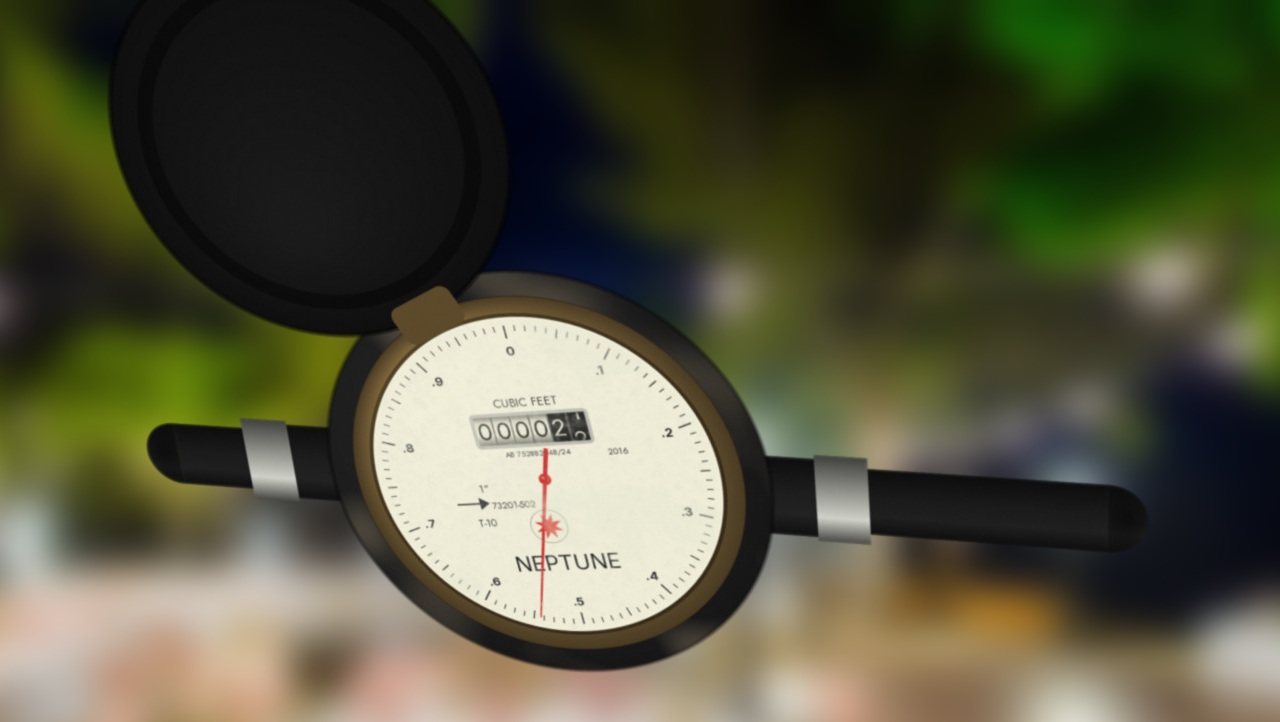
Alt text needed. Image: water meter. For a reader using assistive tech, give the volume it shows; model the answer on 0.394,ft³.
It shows 21.54,ft³
